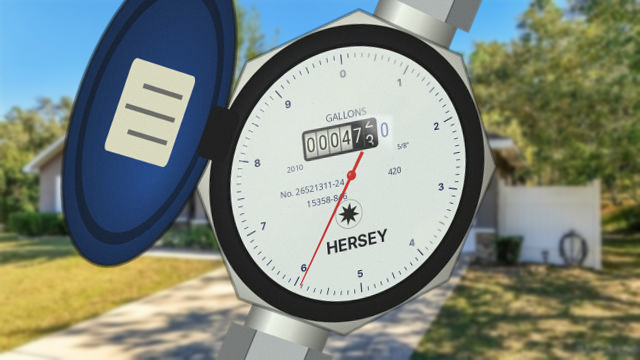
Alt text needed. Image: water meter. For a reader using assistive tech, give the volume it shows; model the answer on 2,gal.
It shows 4725.9,gal
